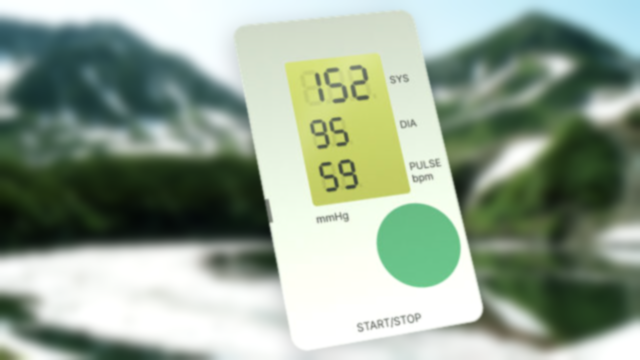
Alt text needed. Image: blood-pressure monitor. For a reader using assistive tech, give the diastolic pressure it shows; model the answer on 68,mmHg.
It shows 95,mmHg
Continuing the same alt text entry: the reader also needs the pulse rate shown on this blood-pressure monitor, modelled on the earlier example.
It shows 59,bpm
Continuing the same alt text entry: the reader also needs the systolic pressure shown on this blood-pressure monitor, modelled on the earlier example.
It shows 152,mmHg
